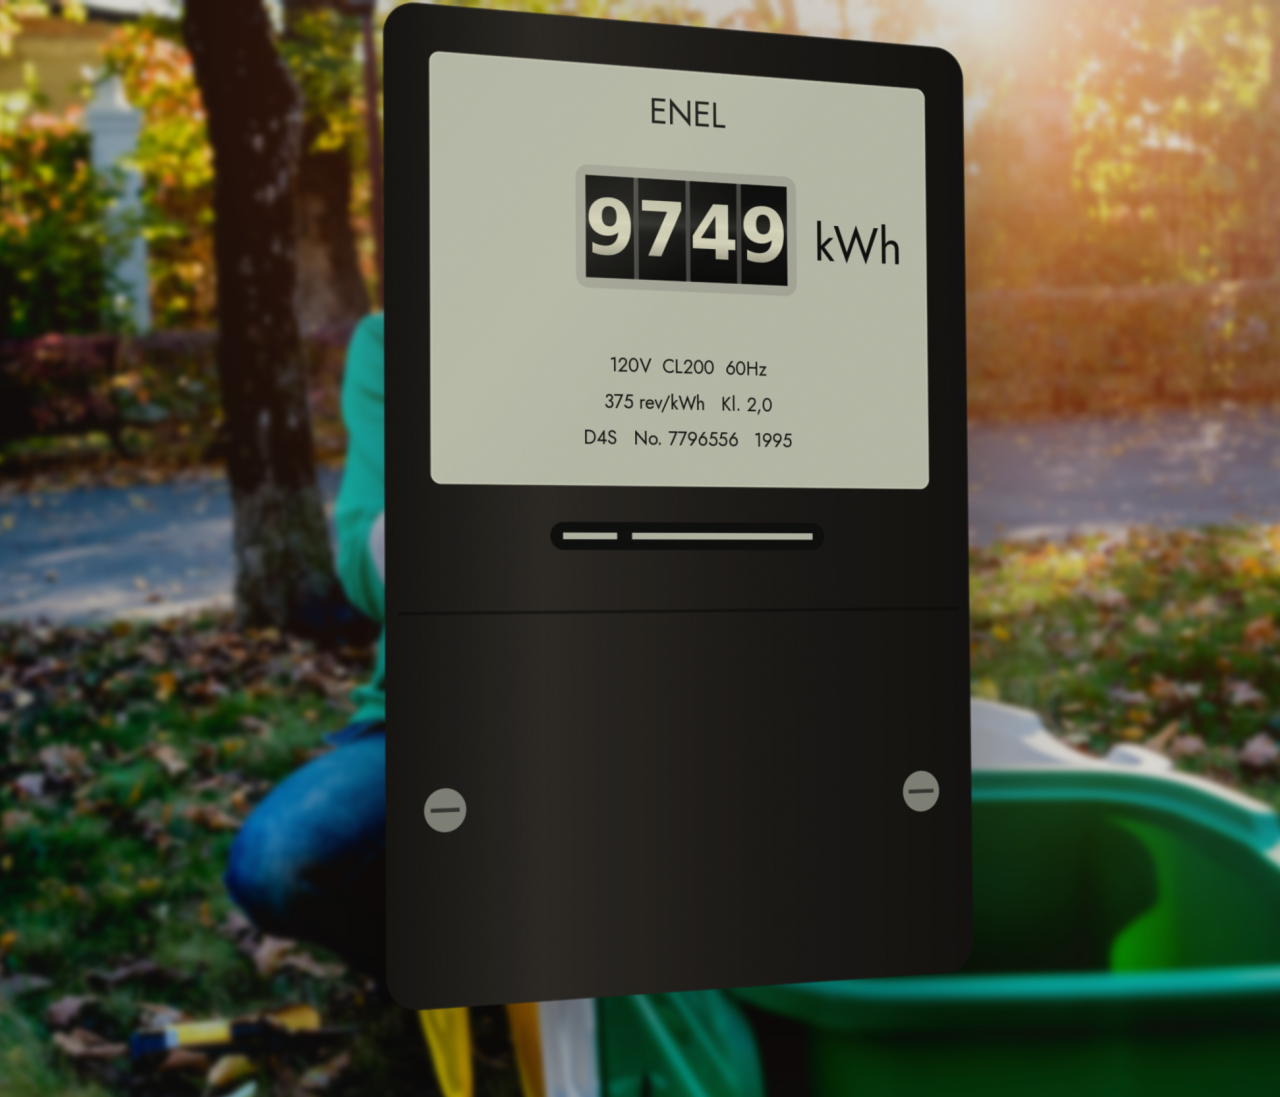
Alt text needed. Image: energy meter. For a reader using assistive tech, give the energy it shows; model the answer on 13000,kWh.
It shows 9749,kWh
